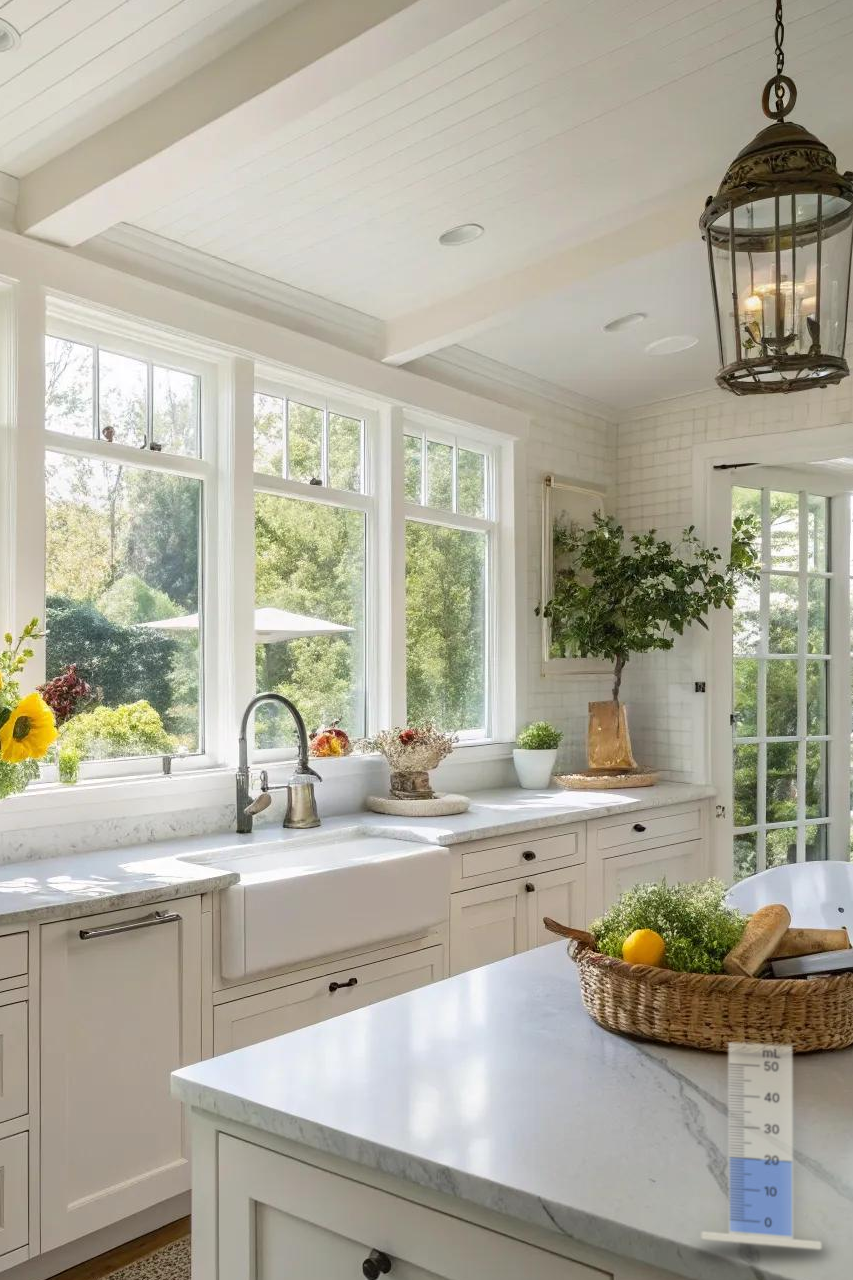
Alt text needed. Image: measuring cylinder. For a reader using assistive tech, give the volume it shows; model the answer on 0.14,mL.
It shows 20,mL
